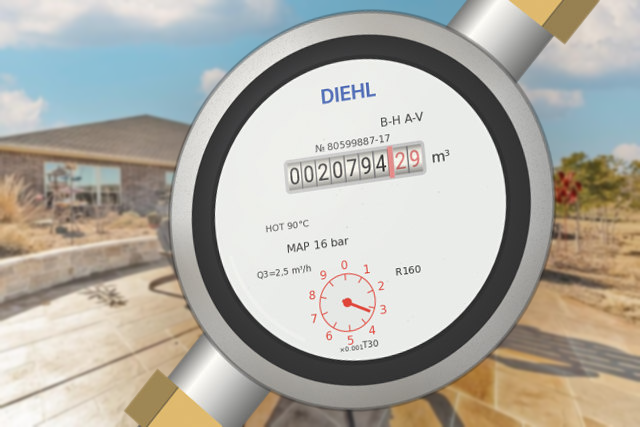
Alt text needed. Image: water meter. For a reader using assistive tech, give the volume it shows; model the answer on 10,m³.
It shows 20794.293,m³
